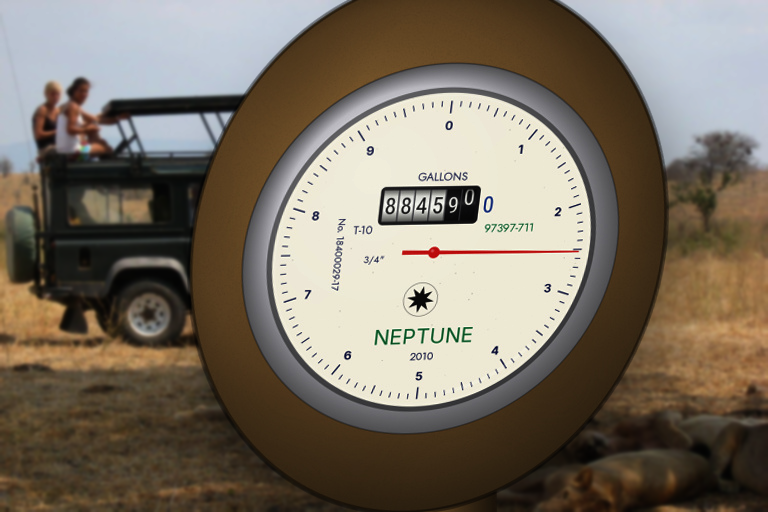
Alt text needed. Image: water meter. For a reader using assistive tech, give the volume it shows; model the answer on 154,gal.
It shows 8845902.5,gal
